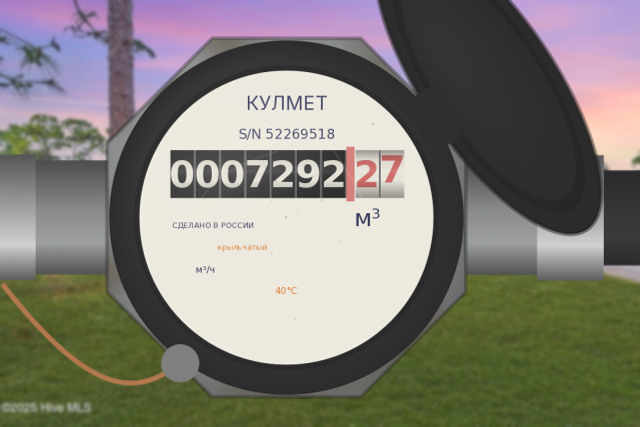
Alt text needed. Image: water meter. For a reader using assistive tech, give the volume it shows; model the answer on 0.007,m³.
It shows 7292.27,m³
